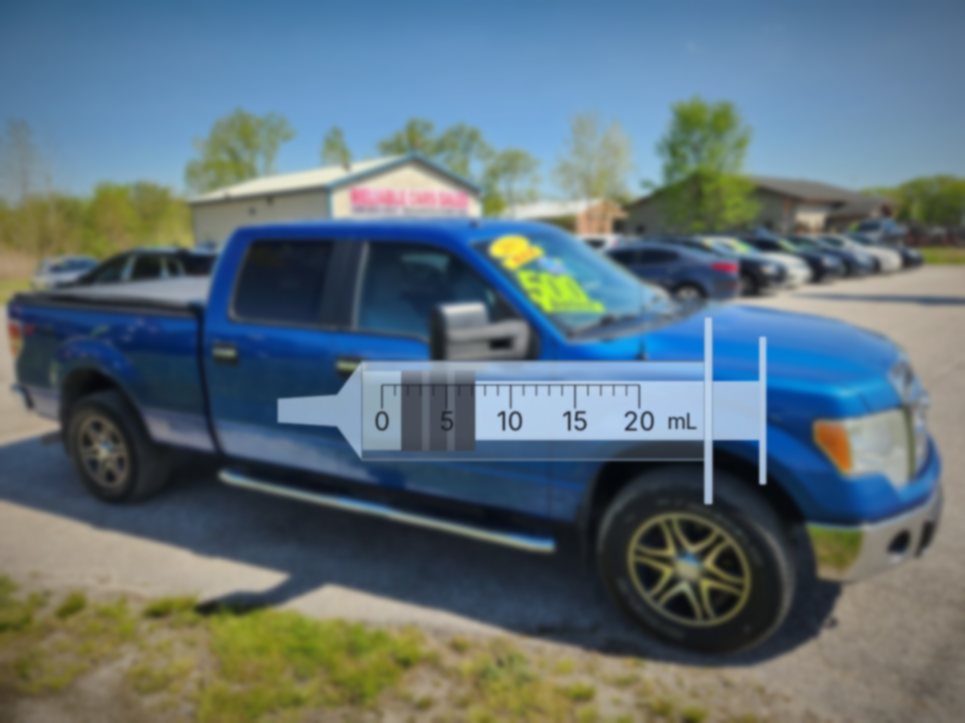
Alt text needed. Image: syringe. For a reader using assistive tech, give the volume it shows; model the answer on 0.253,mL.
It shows 1.5,mL
